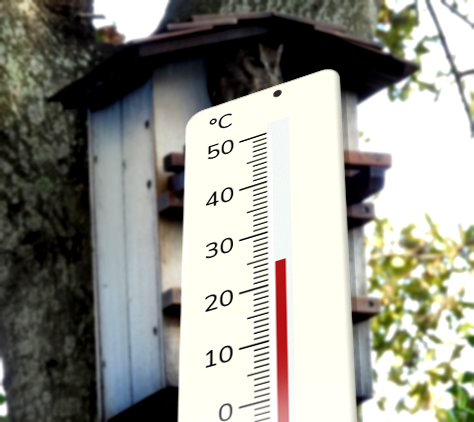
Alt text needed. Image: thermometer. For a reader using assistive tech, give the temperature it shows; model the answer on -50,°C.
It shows 24,°C
